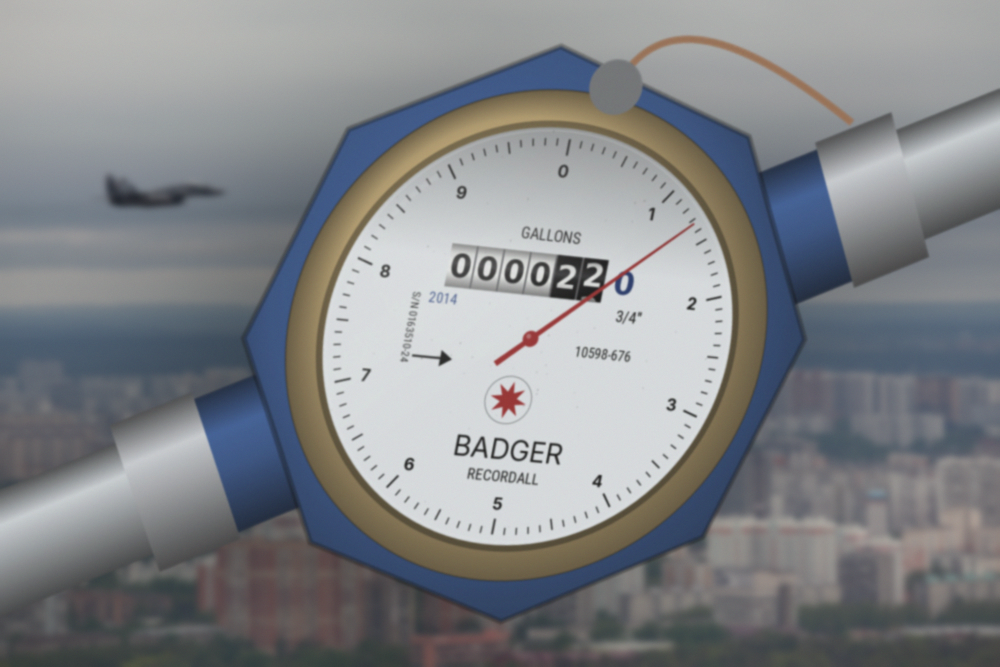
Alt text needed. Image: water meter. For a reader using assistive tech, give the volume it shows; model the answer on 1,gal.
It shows 221.3,gal
